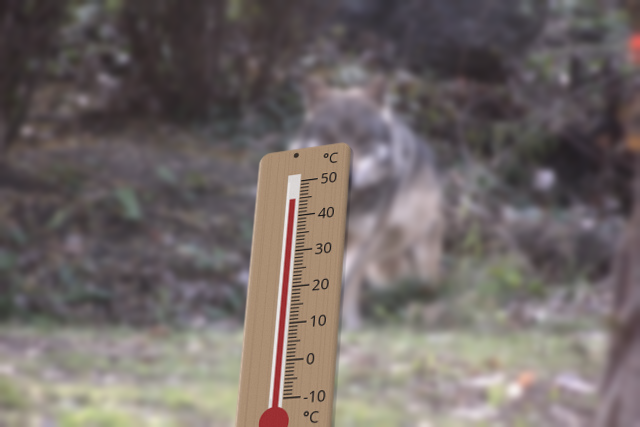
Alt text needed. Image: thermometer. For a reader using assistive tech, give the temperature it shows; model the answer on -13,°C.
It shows 45,°C
